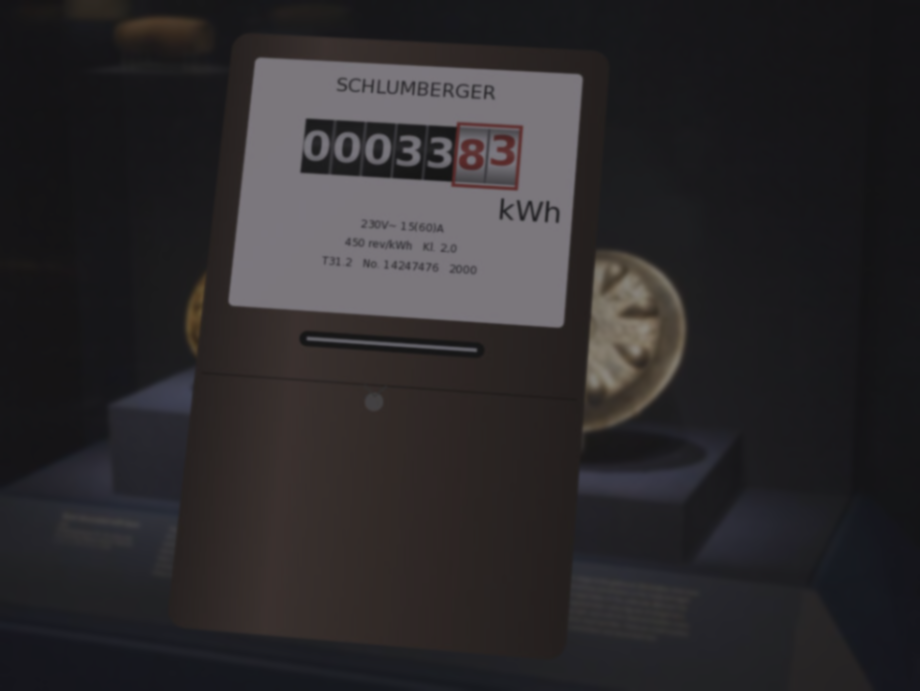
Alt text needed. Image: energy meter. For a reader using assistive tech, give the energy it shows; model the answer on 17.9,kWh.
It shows 33.83,kWh
